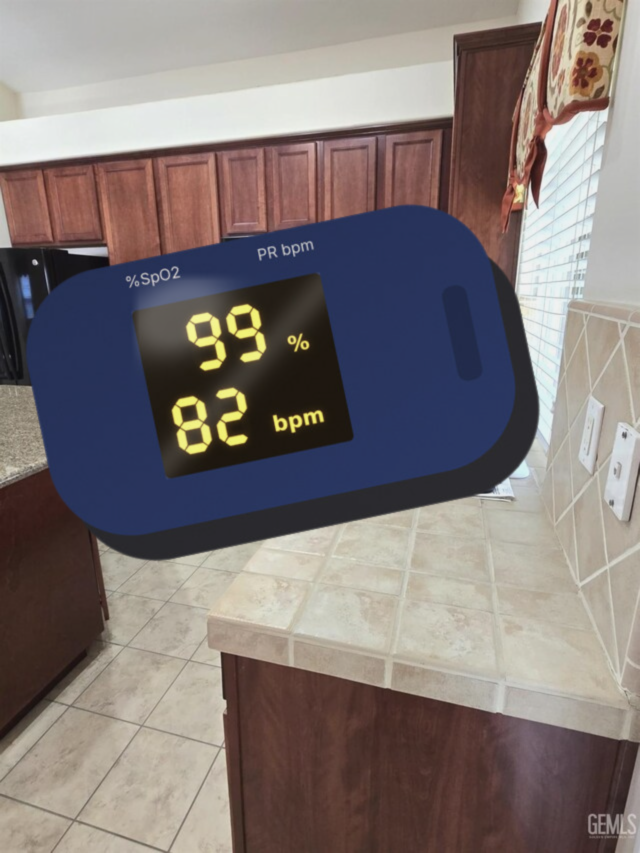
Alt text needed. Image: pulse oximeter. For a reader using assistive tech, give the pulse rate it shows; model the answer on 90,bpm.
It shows 82,bpm
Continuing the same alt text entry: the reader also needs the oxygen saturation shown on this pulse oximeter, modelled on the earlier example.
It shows 99,%
